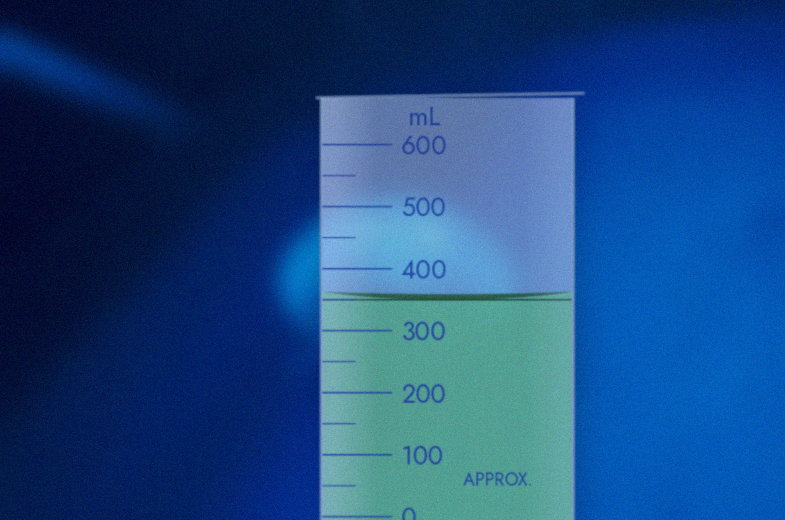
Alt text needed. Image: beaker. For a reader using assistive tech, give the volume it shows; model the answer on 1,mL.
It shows 350,mL
